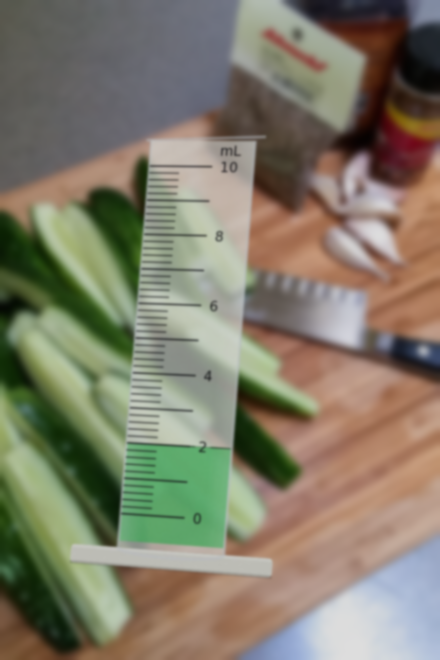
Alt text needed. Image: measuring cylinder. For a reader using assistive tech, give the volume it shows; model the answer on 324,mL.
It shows 2,mL
